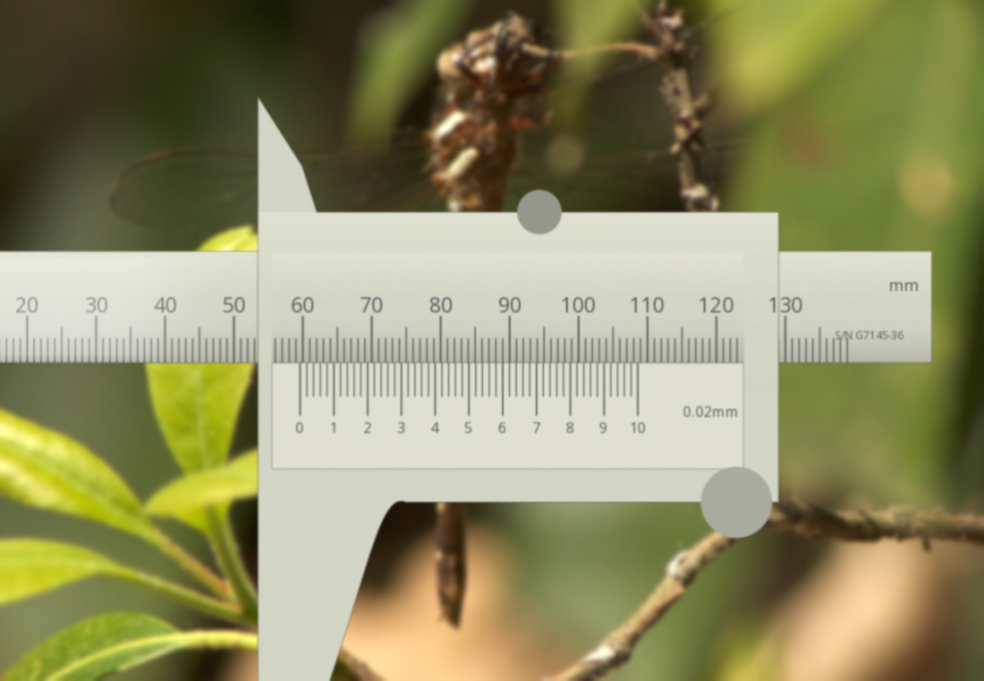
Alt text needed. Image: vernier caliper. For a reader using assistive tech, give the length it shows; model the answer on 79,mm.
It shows 59.6,mm
